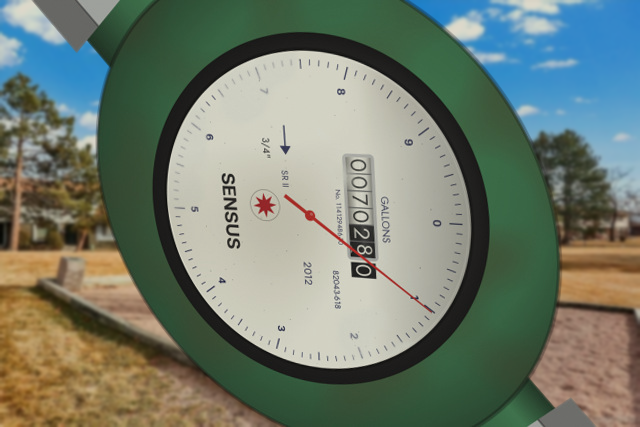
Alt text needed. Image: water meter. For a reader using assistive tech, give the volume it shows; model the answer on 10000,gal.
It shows 70281.0,gal
